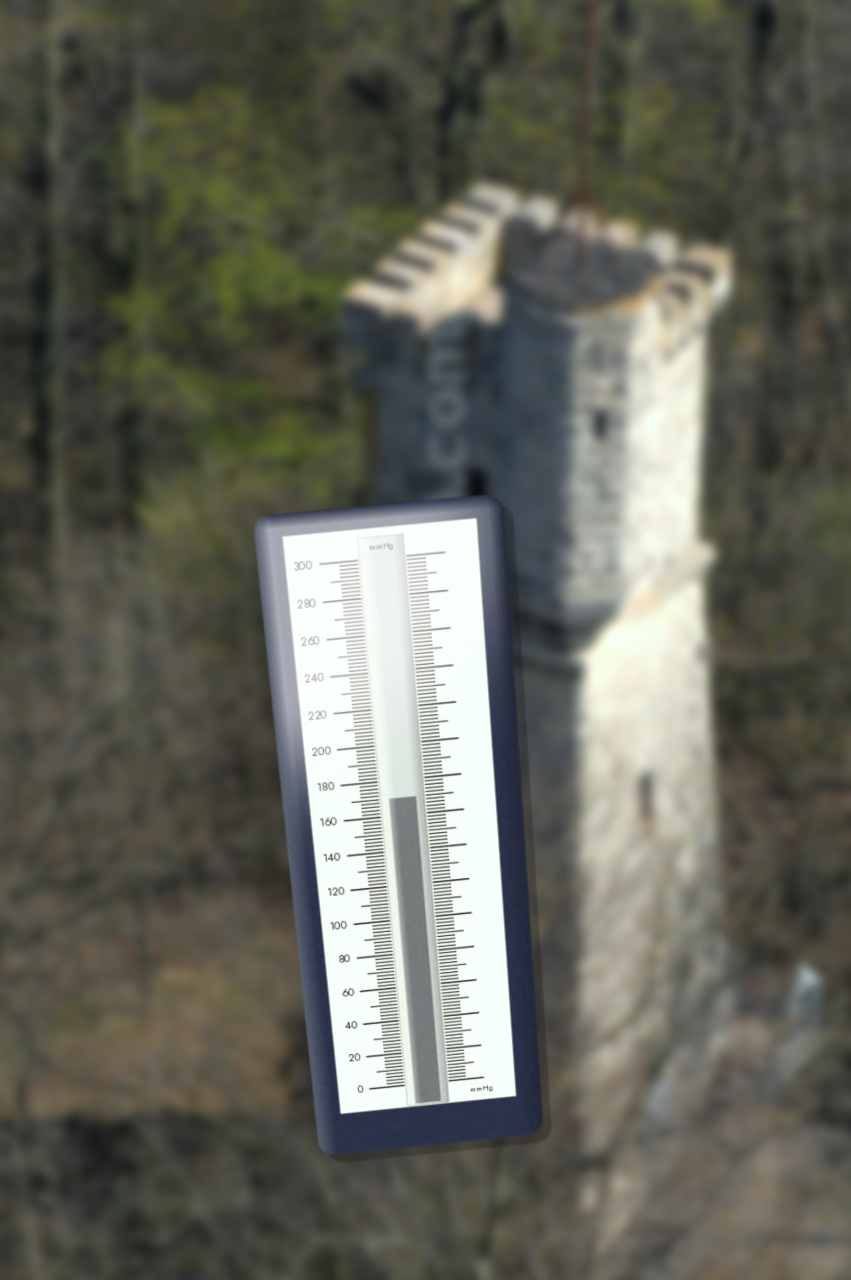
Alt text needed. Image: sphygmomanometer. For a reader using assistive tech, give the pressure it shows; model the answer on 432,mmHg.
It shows 170,mmHg
